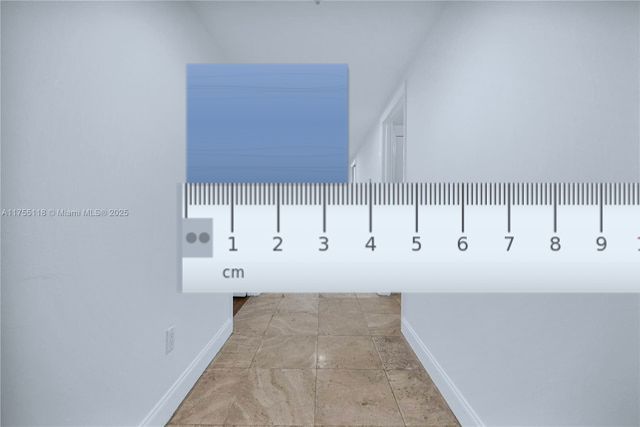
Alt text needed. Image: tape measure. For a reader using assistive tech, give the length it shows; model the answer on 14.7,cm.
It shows 3.5,cm
